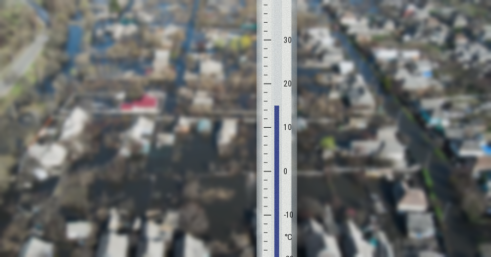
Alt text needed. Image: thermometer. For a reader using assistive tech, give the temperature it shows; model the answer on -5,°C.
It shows 15,°C
